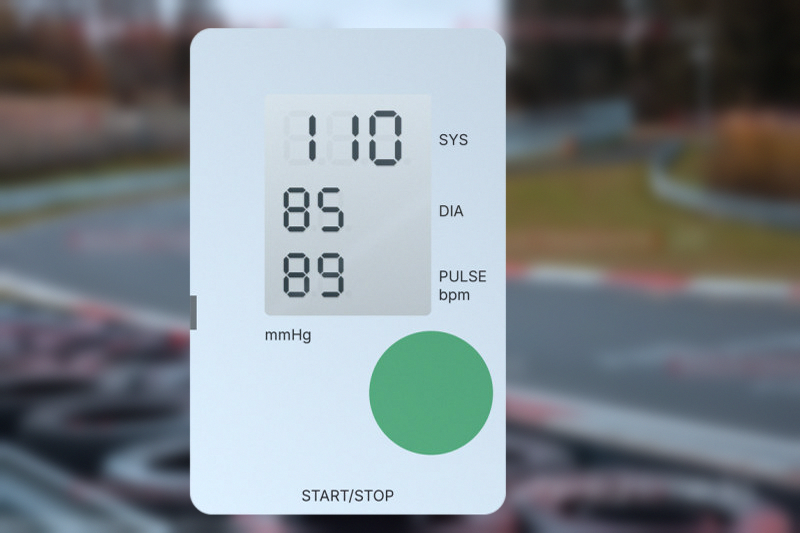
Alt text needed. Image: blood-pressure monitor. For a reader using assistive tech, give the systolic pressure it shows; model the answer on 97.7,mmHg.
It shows 110,mmHg
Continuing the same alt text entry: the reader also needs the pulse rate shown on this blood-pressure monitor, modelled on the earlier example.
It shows 89,bpm
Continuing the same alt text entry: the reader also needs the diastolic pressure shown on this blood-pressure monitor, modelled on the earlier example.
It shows 85,mmHg
